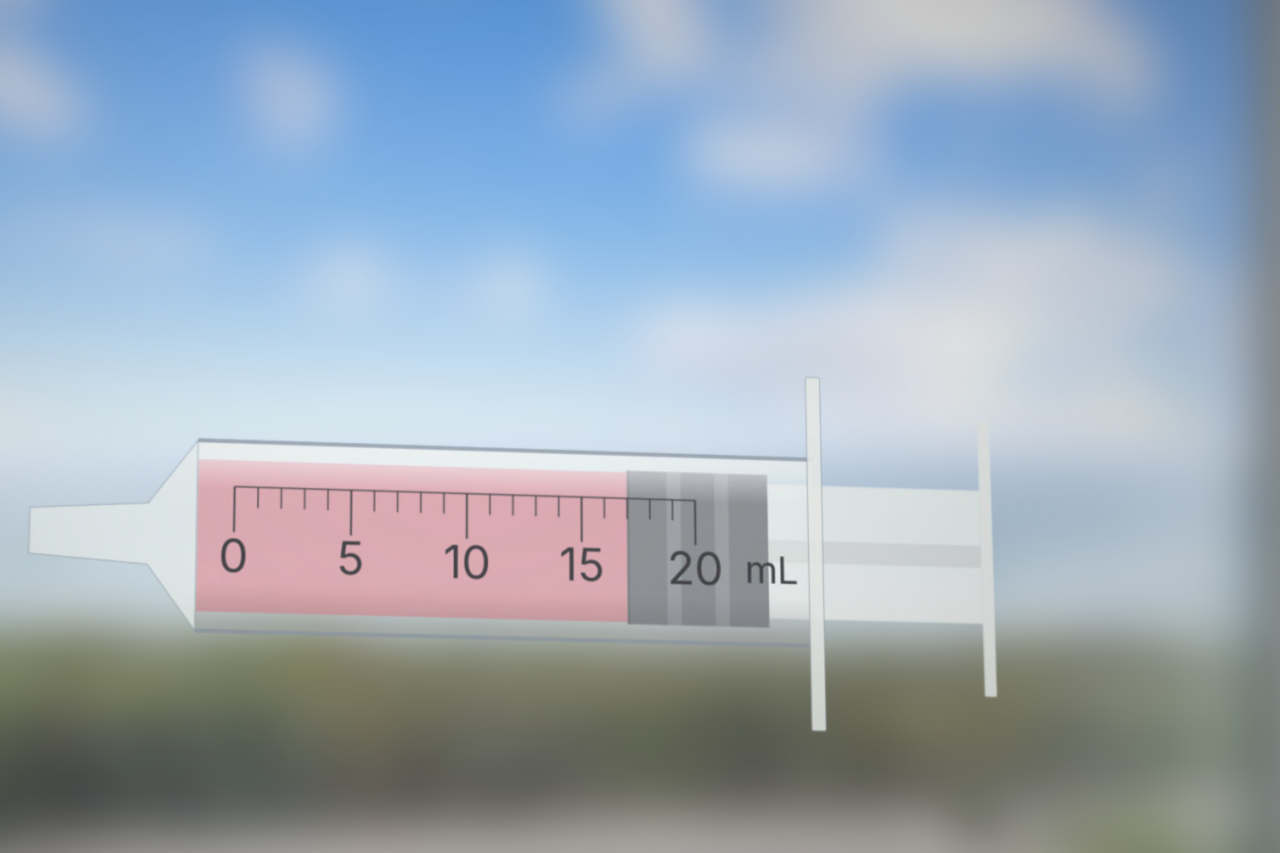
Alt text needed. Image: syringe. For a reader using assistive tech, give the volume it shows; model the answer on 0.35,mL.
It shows 17,mL
